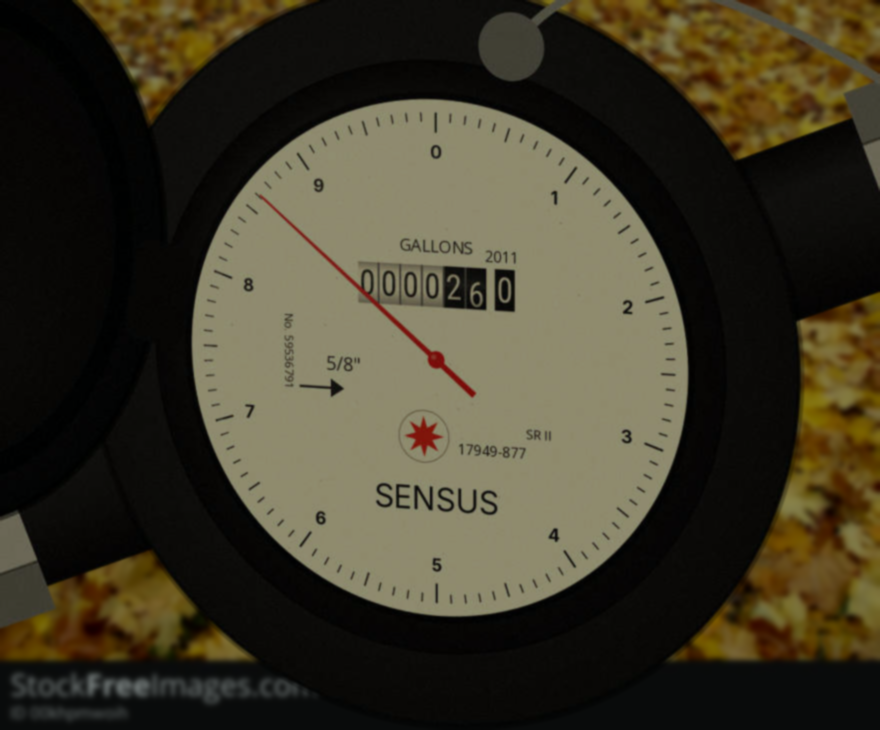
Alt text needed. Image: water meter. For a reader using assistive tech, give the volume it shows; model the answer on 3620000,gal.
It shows 258.6,gal
